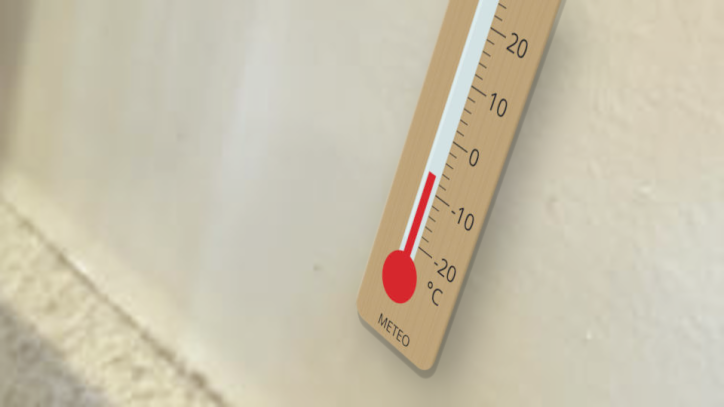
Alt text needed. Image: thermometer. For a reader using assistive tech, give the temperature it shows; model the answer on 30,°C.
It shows -7,°C
